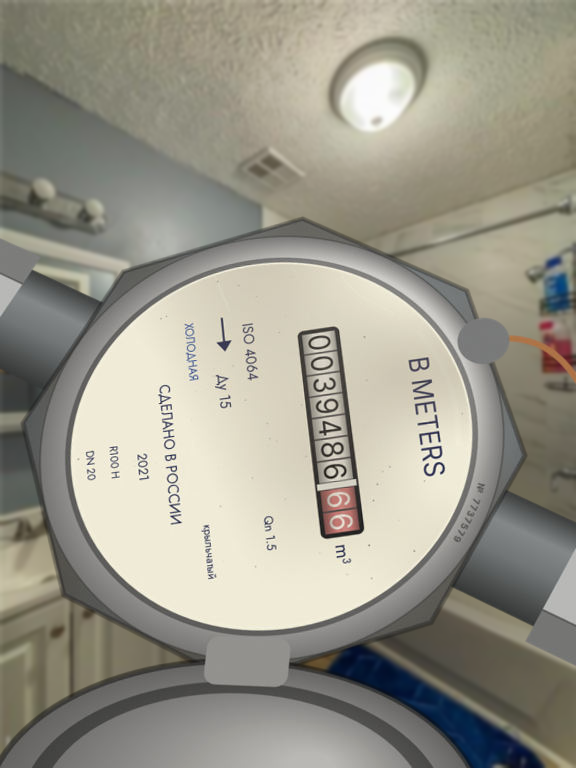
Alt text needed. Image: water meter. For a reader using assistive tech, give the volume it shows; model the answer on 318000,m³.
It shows 39486.66,m³
